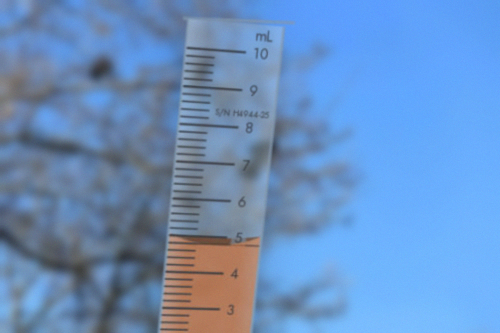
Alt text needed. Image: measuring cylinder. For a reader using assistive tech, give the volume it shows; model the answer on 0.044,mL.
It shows 4.8,mL
